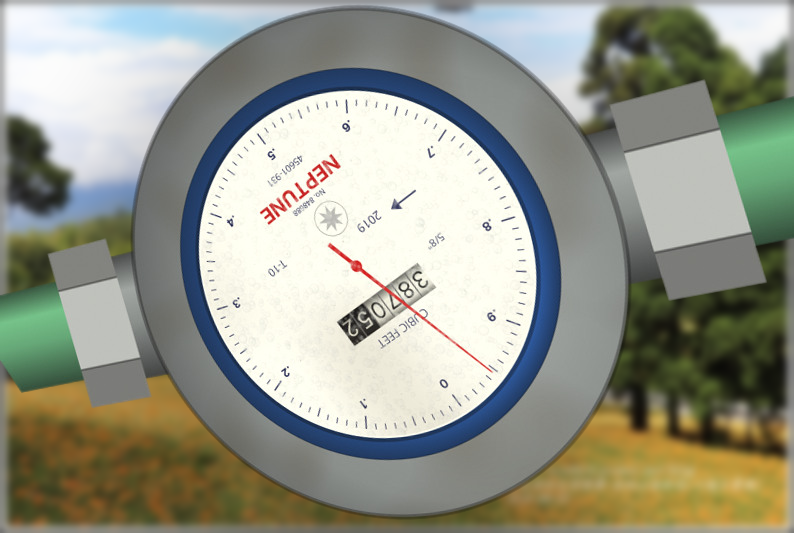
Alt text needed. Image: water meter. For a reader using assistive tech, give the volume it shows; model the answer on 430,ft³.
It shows 387051.95,ft³
